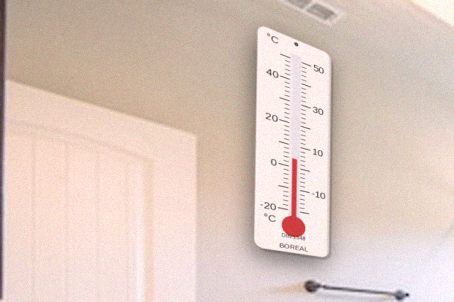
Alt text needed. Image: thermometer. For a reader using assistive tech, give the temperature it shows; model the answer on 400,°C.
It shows 4,°C
